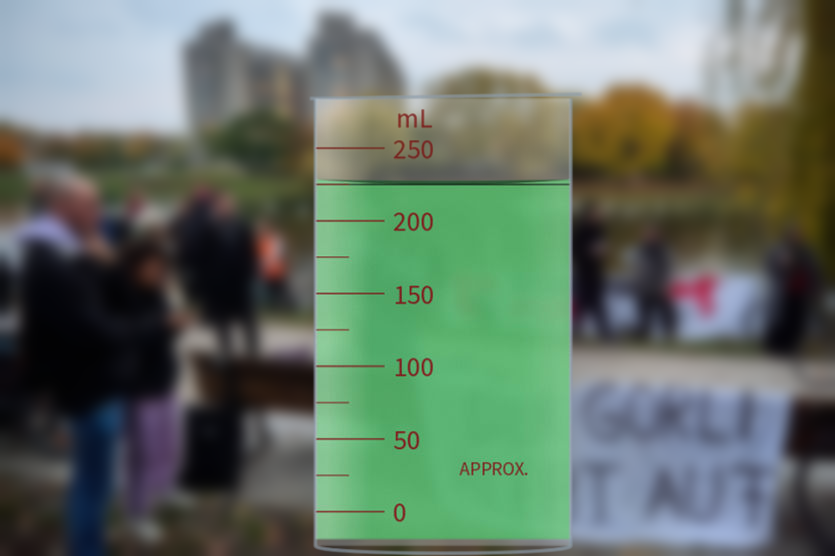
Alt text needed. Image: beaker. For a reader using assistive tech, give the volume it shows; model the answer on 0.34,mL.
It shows 225,mL
